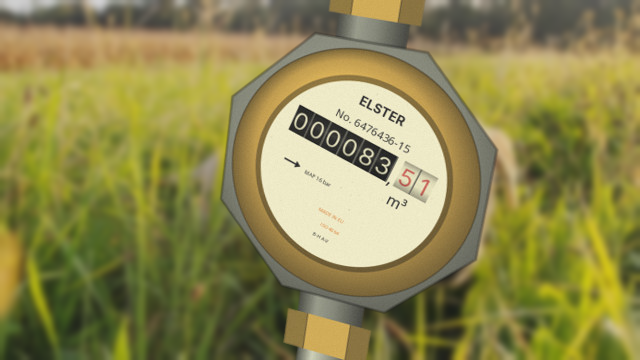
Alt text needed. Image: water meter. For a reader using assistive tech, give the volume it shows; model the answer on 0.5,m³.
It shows 83.51,m³
